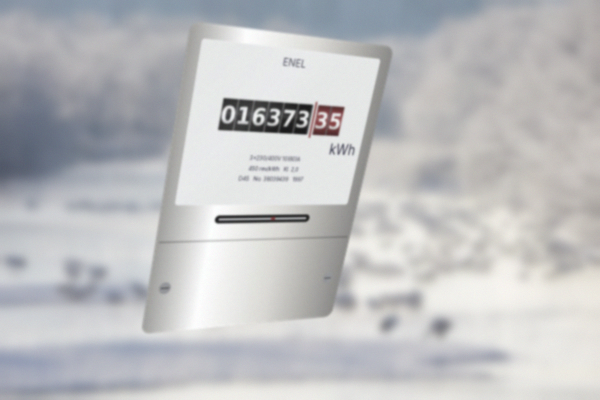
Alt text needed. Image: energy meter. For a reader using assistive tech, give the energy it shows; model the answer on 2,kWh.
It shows 16373.35,kWh
